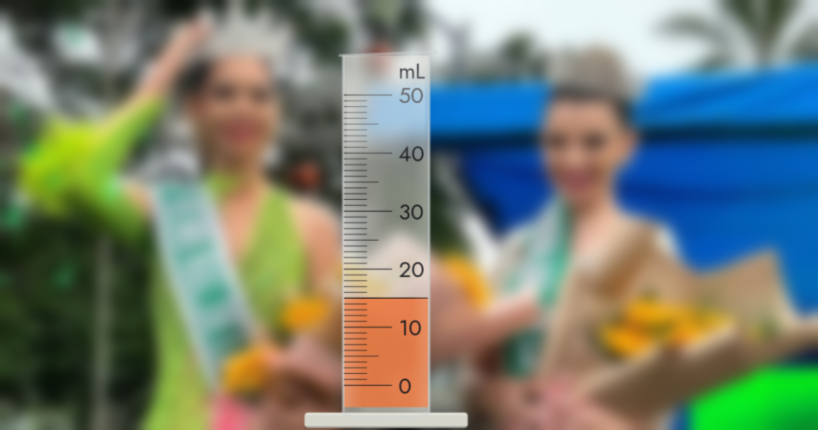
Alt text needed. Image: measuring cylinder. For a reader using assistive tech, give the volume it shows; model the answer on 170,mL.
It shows 15,mL
